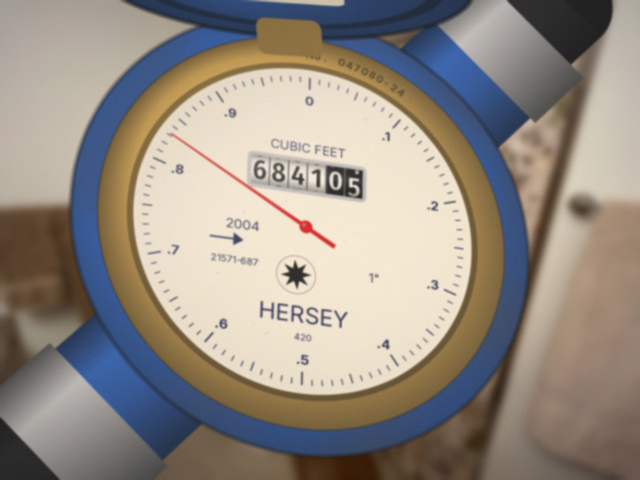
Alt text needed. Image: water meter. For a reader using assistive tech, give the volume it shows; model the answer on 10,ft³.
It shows 684104.83,ft³
